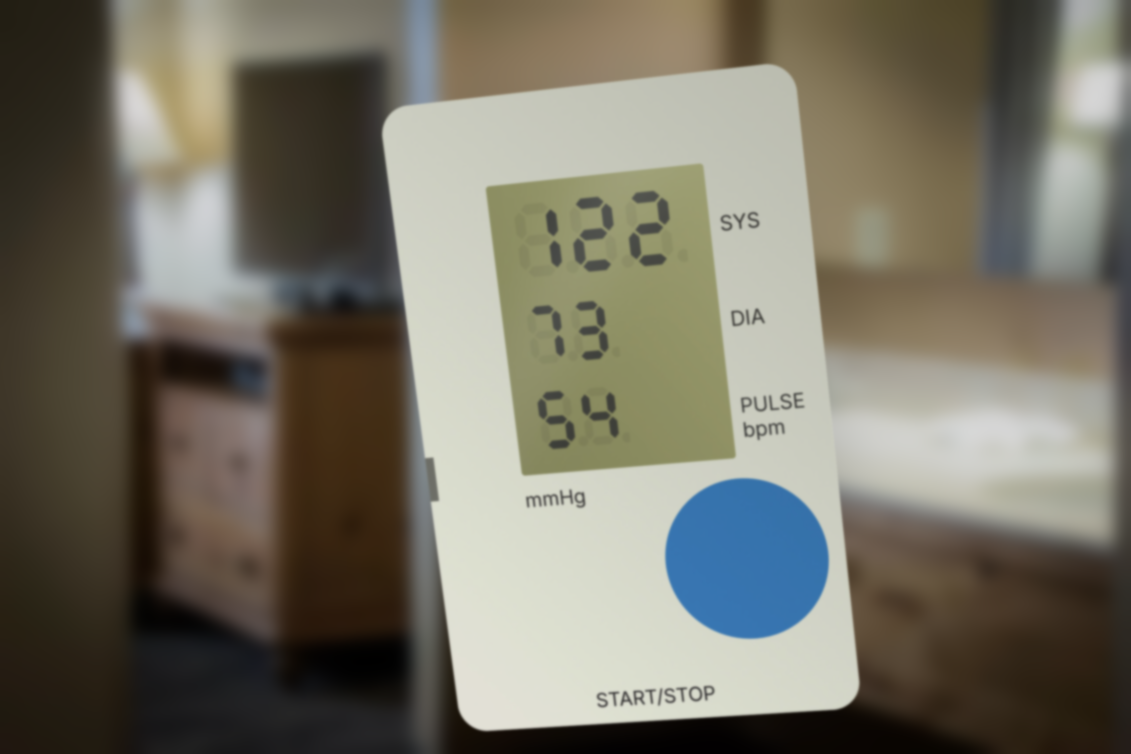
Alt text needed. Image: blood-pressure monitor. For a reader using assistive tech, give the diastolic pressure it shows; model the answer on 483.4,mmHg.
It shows 73,mmHg
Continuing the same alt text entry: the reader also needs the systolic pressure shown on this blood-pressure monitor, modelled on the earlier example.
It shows 122,mmHg
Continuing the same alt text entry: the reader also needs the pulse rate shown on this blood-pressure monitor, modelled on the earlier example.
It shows 54,bpm
